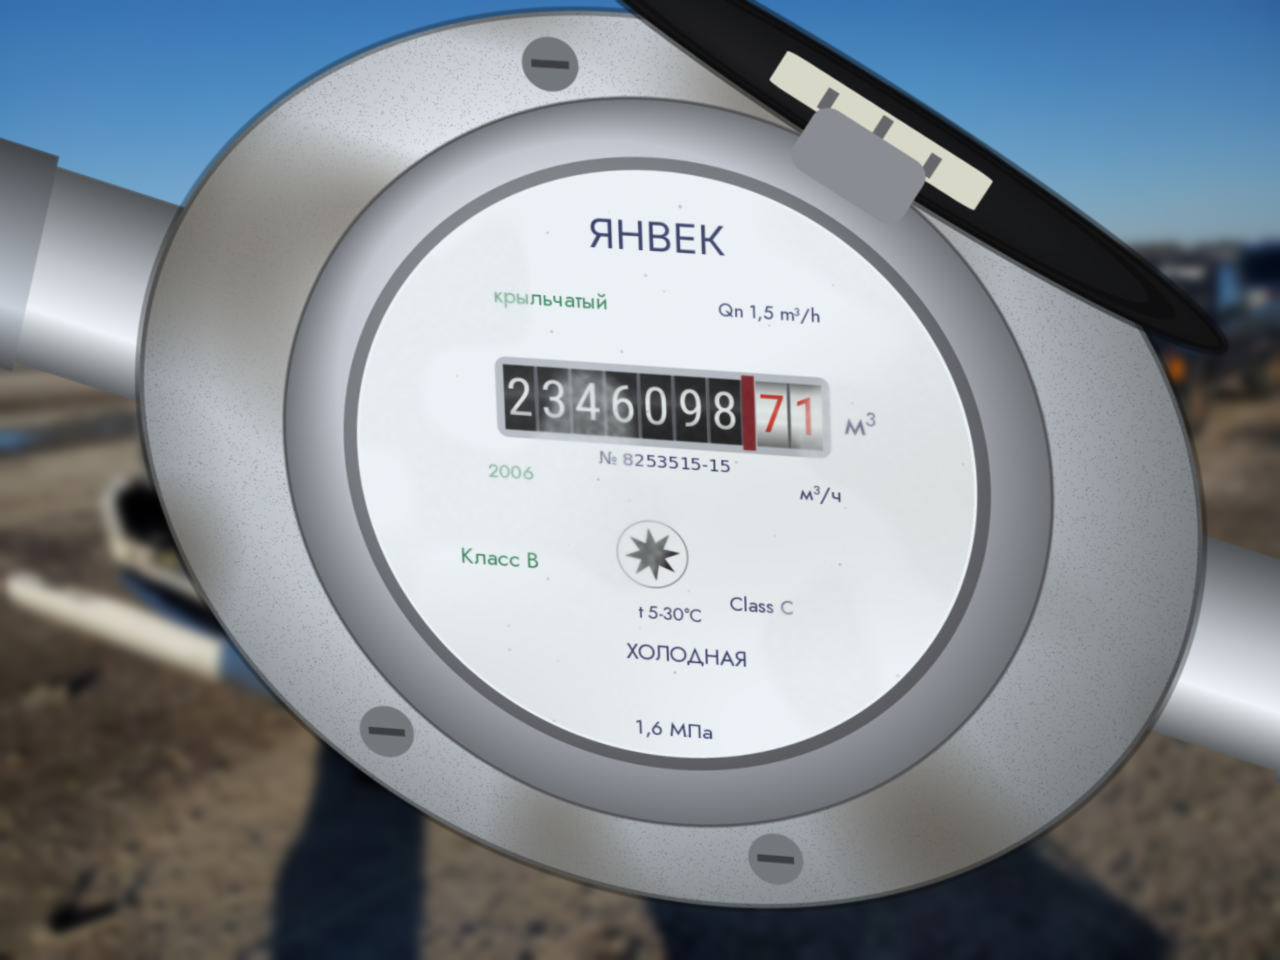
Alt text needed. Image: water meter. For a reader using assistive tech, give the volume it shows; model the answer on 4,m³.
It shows 2346098.71,m³
